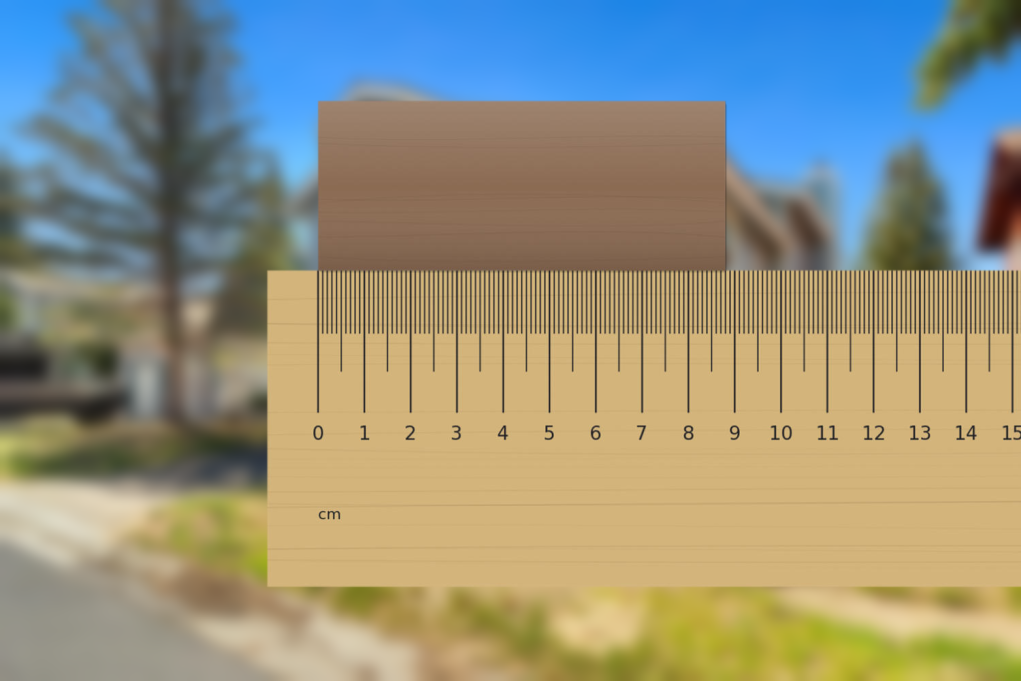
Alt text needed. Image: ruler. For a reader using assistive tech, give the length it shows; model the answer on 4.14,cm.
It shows 8.8,cm
